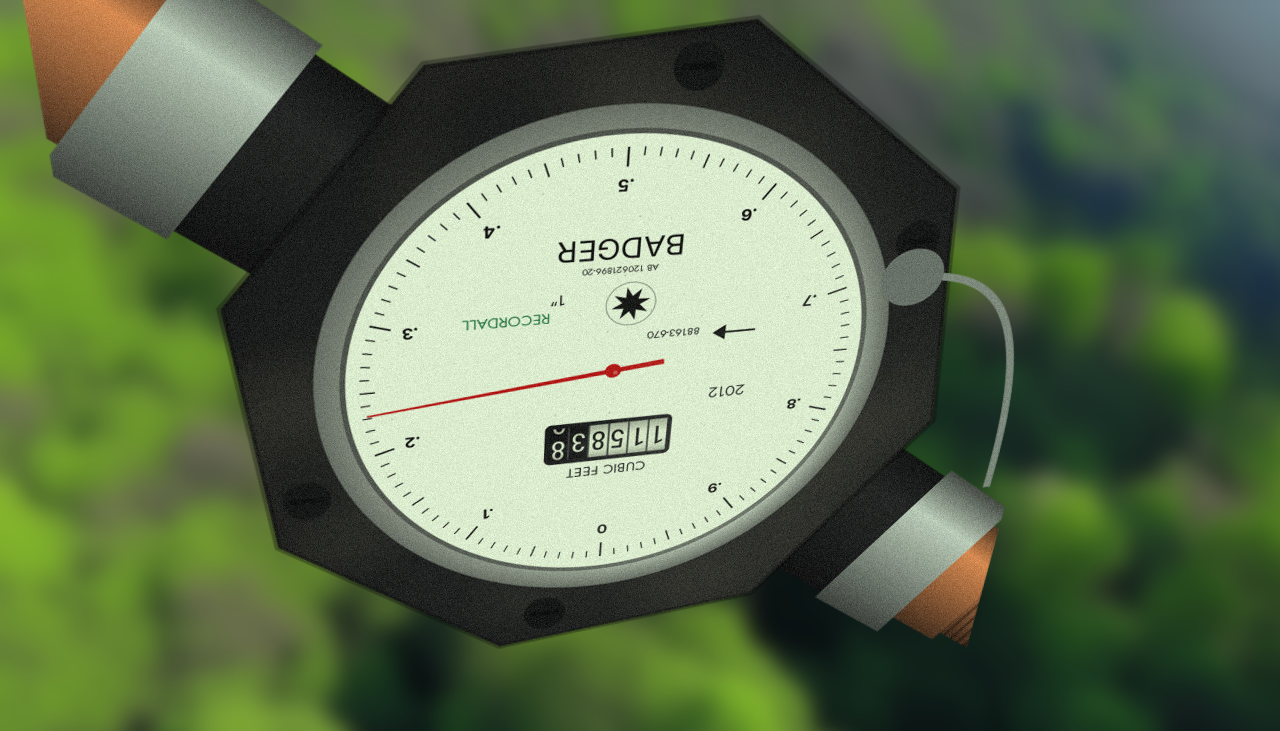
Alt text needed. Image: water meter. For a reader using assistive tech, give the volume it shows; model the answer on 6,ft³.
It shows 115838.23,ft³
